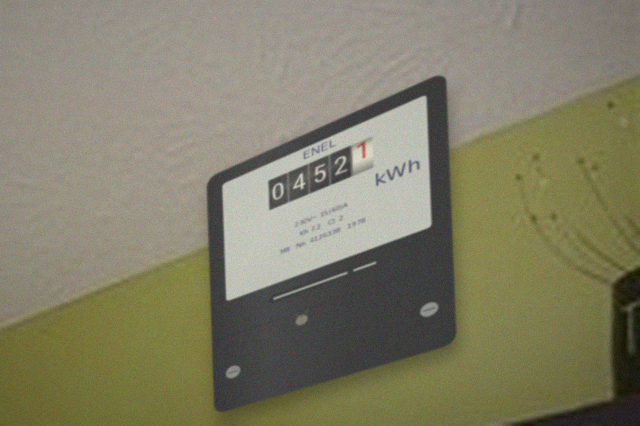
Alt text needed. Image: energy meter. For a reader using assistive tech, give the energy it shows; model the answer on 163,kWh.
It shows 452.1,kWh
